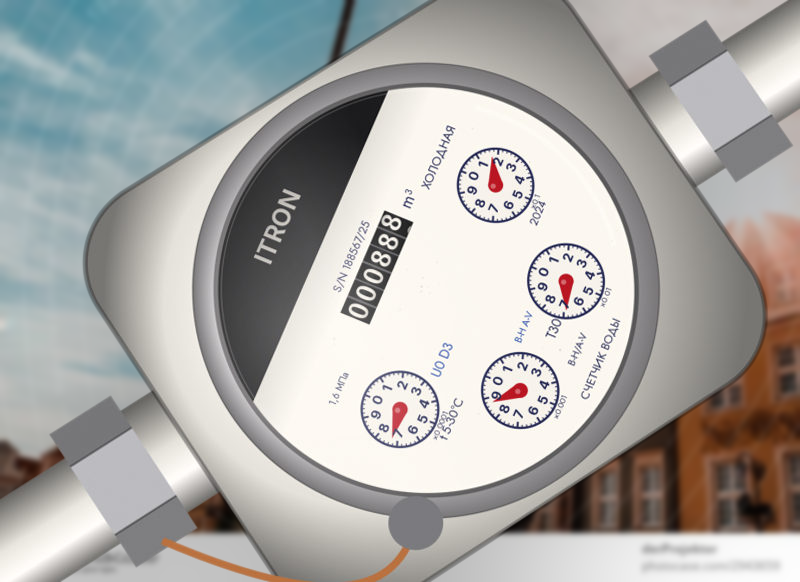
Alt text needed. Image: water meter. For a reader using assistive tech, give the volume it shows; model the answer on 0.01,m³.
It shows 888.1687,m³
